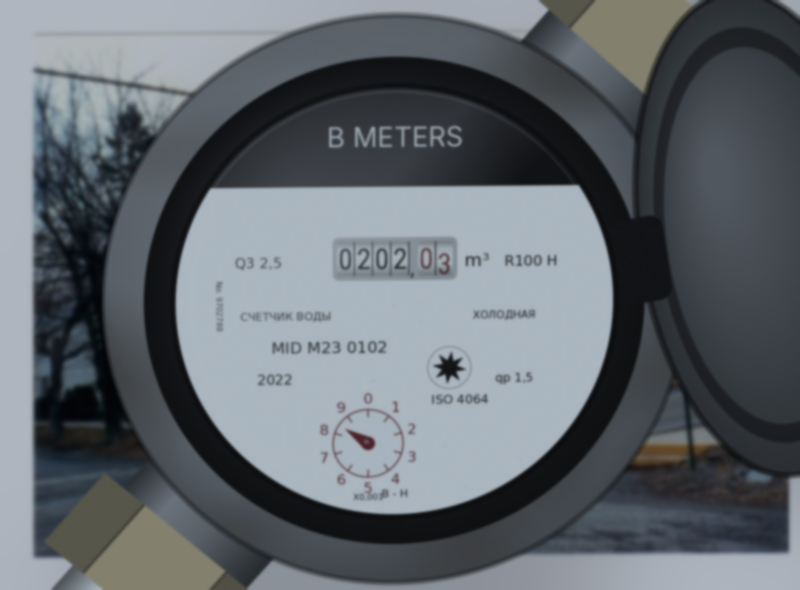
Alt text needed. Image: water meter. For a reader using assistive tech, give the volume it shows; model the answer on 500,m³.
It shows 202.028,m³
